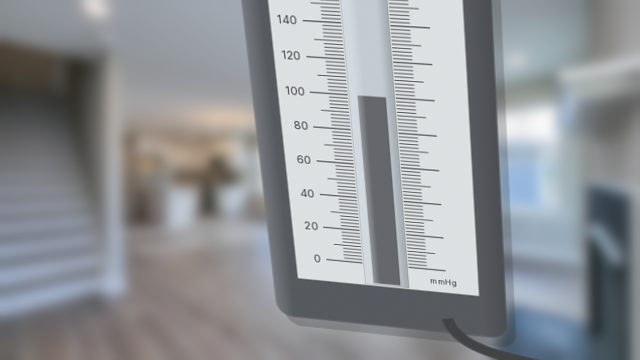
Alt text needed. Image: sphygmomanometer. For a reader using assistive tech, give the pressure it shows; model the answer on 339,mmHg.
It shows 100,mmHg
